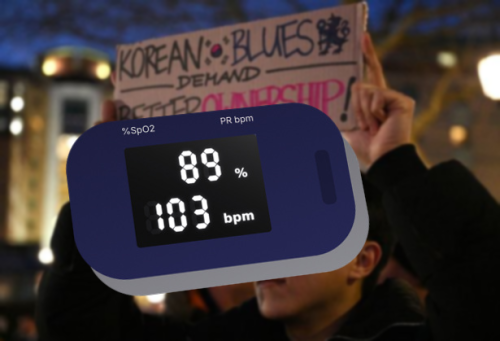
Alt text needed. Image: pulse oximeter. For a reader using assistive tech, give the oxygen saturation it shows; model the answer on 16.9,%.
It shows 89,%
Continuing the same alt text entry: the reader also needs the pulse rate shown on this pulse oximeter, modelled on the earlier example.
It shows 103,bpm
